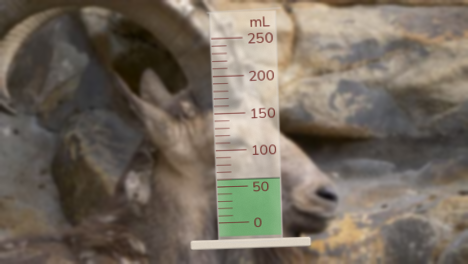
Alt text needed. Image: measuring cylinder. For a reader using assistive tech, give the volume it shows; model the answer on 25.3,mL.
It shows 60,mL
